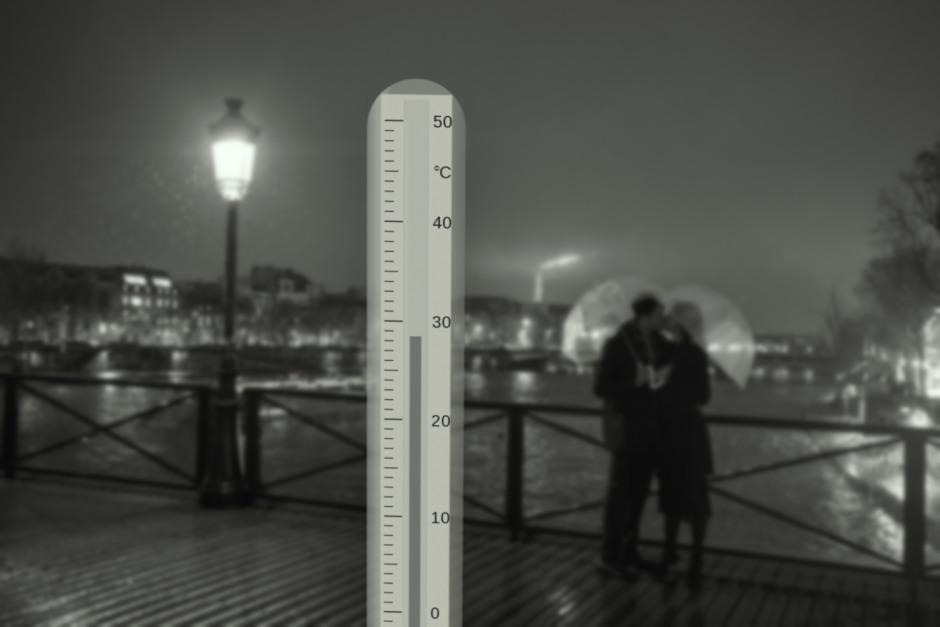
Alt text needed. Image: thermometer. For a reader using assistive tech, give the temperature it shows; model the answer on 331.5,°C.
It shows 28.5,°C
